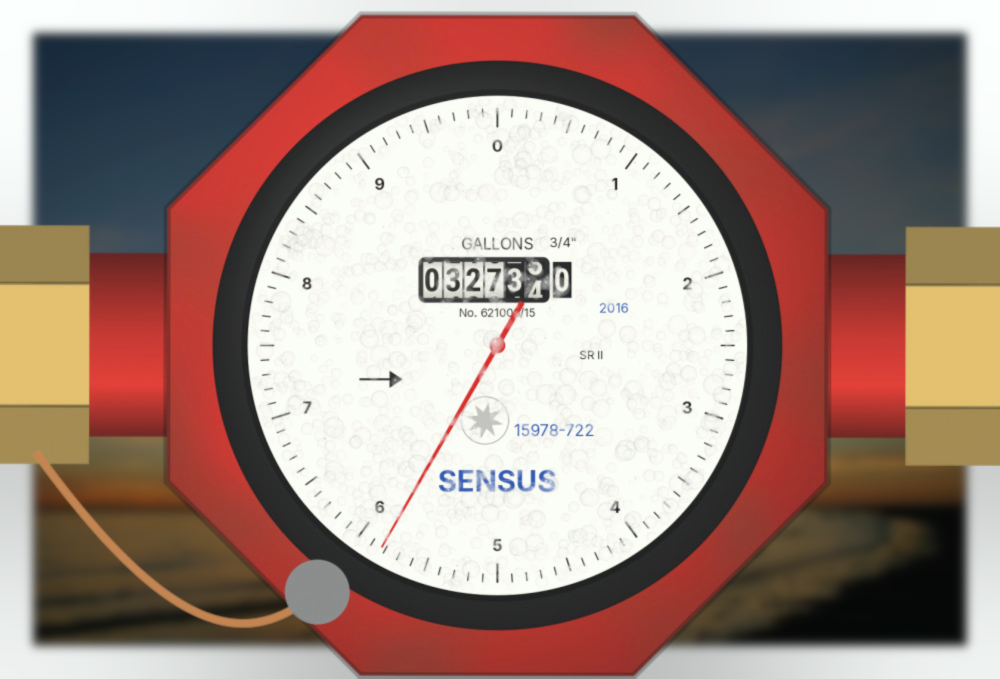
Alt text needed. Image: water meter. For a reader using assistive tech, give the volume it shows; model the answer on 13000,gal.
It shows 327335.8,gal
